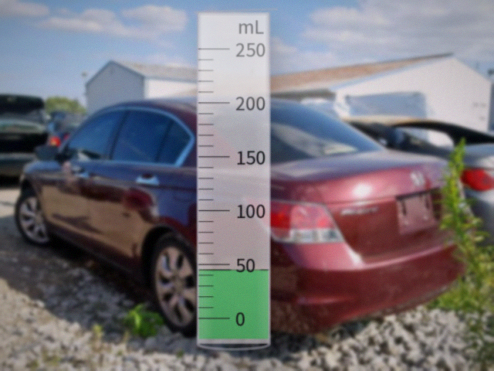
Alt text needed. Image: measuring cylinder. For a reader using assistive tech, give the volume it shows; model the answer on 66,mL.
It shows 45,mL
